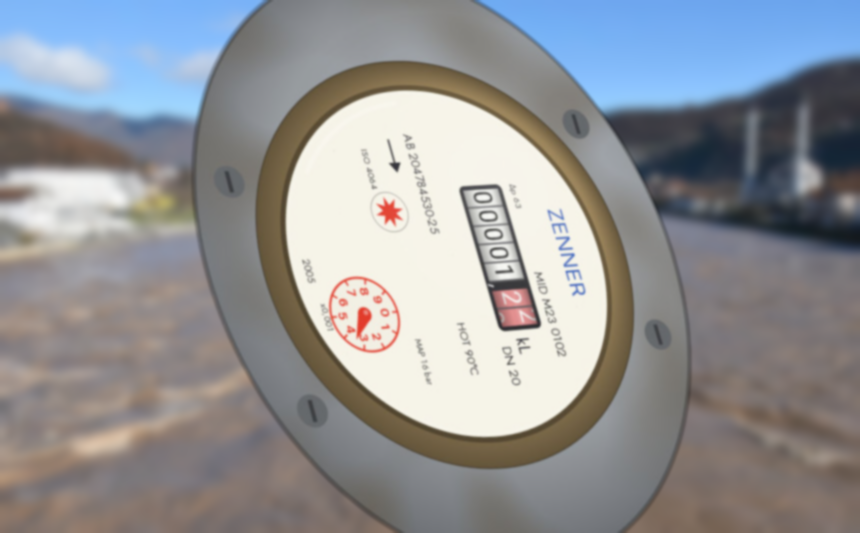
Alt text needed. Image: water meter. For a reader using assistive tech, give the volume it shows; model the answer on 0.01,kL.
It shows 1.223,kL
